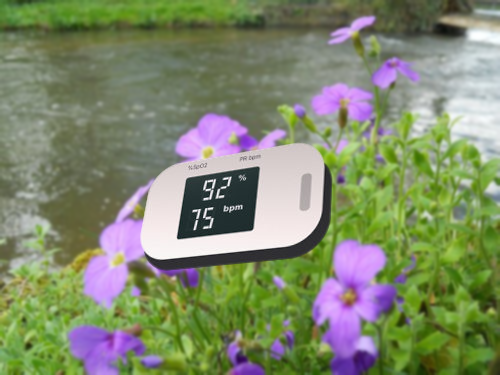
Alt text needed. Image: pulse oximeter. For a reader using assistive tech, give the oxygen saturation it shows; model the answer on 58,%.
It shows 92,%
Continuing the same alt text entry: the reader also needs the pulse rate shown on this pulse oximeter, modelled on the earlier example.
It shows 75,bpm
